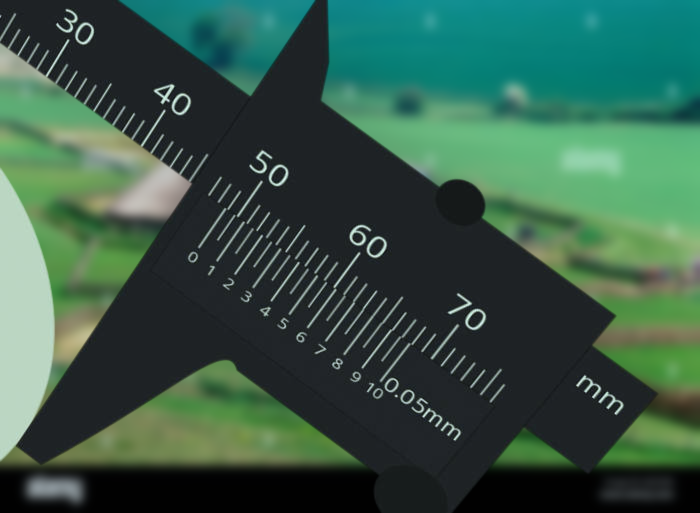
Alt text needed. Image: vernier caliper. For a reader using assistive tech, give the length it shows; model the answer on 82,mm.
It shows 48.8,mm
